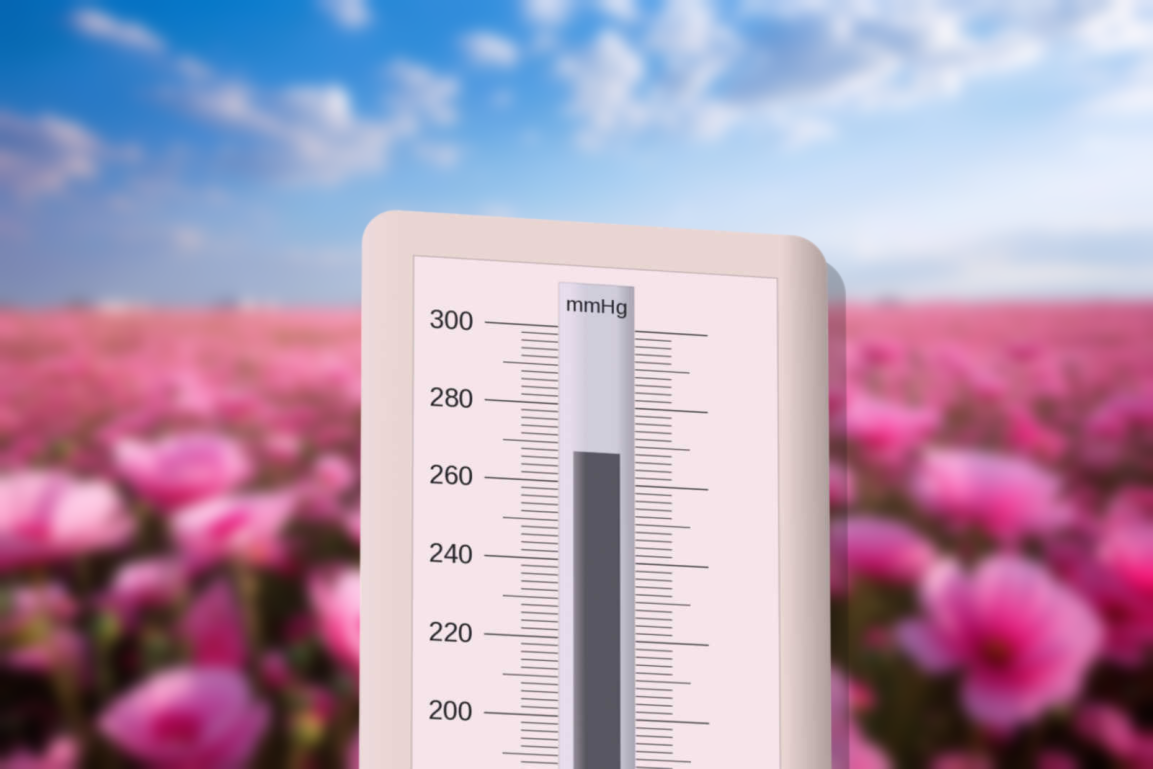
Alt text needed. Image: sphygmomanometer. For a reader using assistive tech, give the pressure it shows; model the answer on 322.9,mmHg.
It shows 268,mmHg
